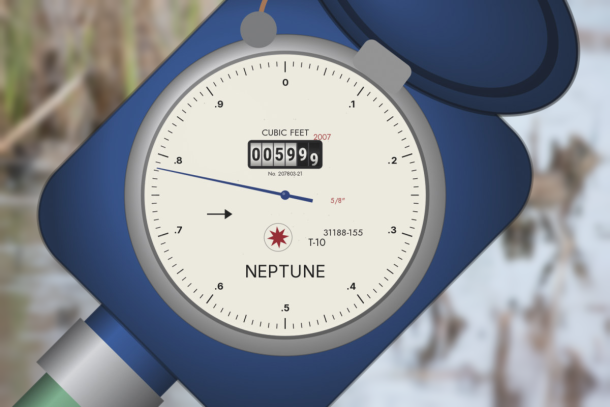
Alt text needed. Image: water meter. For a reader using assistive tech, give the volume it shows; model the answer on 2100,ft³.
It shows 5998.78,ft³
